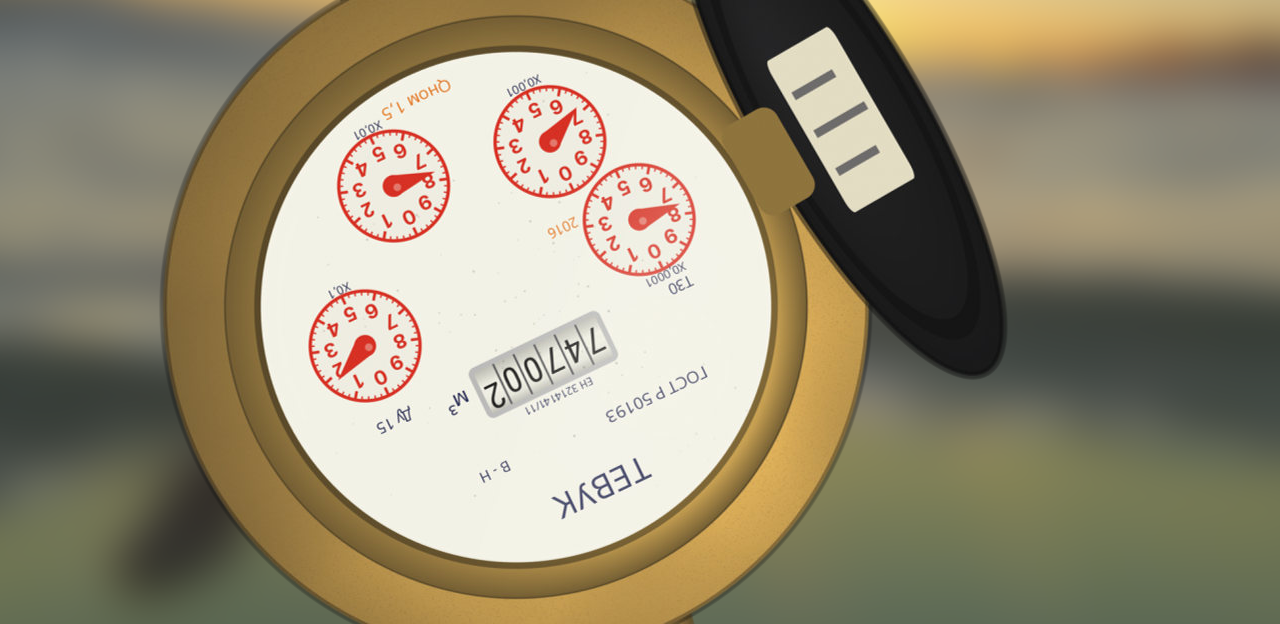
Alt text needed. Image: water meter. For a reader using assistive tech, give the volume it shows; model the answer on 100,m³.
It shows 747002.1767,m³
